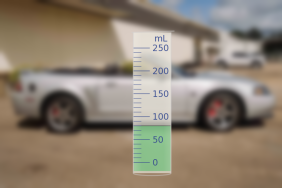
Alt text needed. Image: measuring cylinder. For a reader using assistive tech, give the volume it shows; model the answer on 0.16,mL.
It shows 80,mL
